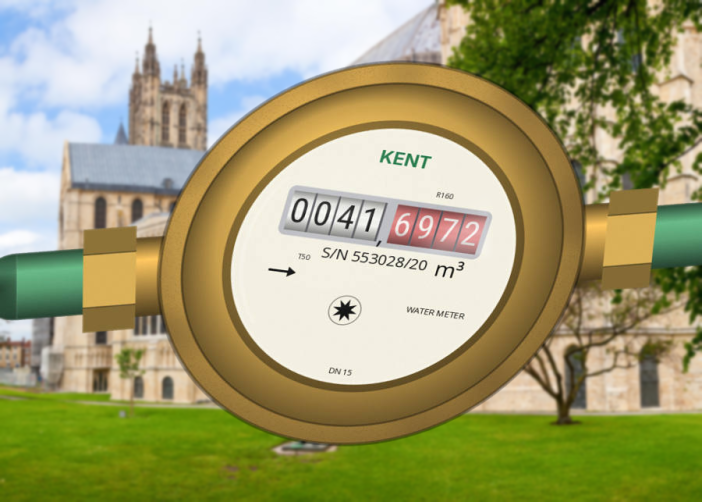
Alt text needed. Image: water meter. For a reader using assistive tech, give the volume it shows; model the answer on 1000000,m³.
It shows 41.6972,m³
